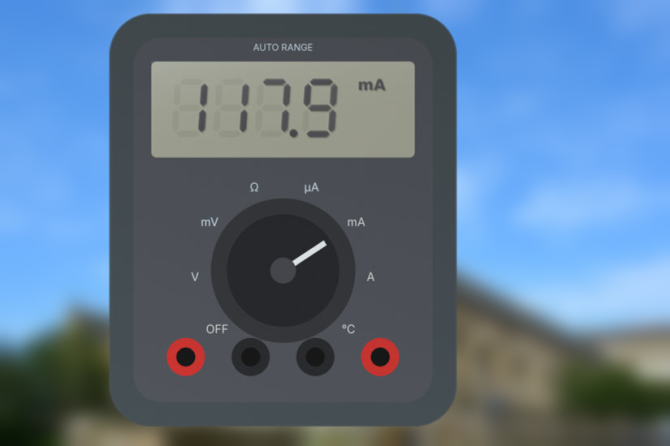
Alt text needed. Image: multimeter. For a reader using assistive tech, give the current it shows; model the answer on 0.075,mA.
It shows 117.9,mA
